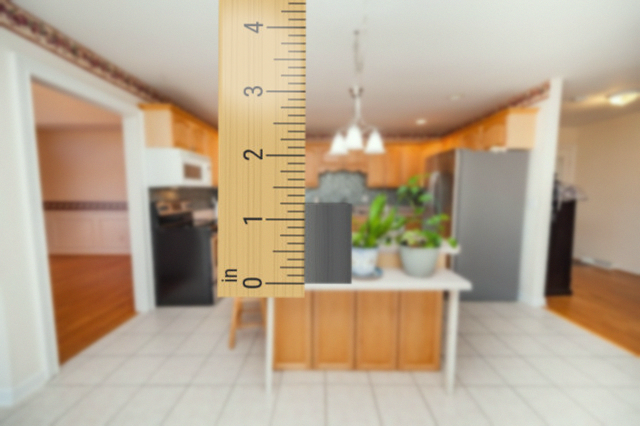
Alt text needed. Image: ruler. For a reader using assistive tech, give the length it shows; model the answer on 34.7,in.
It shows 1.25,in
